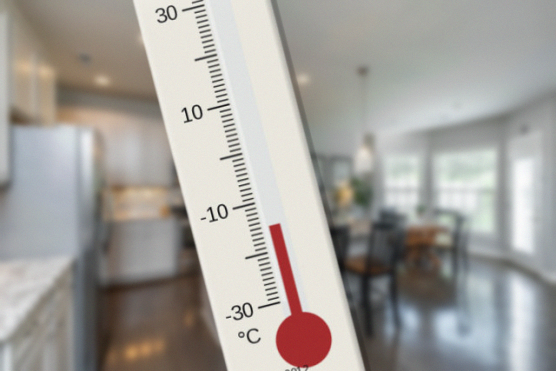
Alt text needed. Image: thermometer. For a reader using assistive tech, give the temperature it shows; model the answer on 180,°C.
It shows -15,°C
